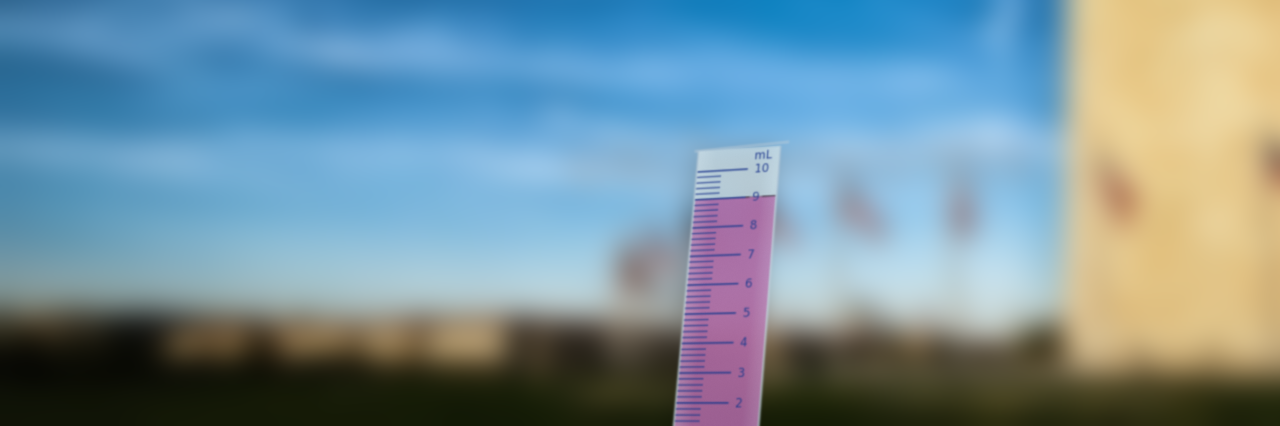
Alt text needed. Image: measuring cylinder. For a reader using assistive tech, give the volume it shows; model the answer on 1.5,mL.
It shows 9,mL
